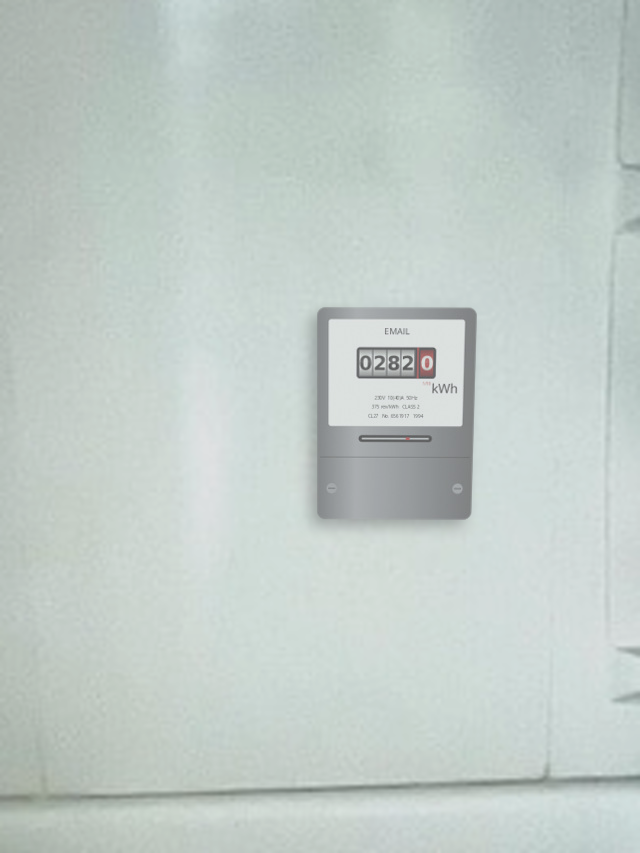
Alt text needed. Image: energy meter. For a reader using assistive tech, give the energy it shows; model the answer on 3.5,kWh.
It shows 282.0,kWh
